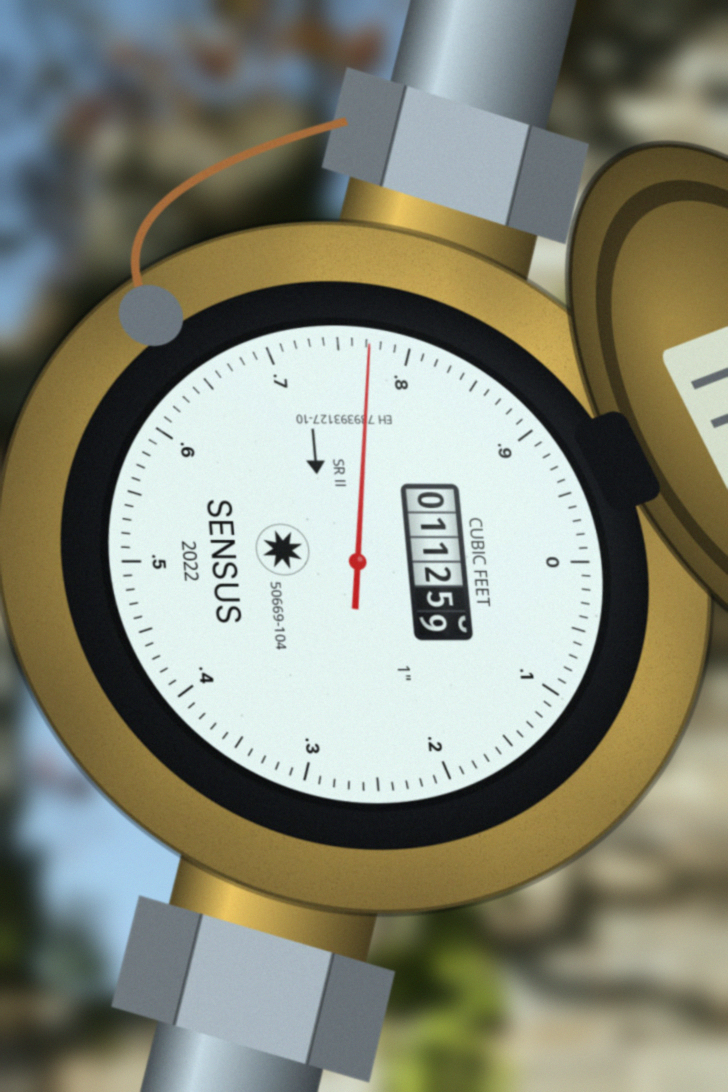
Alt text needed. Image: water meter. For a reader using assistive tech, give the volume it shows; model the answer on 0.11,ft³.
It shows 11258.77,ft³
